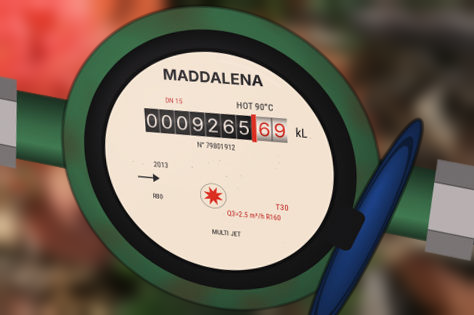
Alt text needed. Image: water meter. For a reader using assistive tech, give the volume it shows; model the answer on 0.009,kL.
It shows 9265.69,kL
